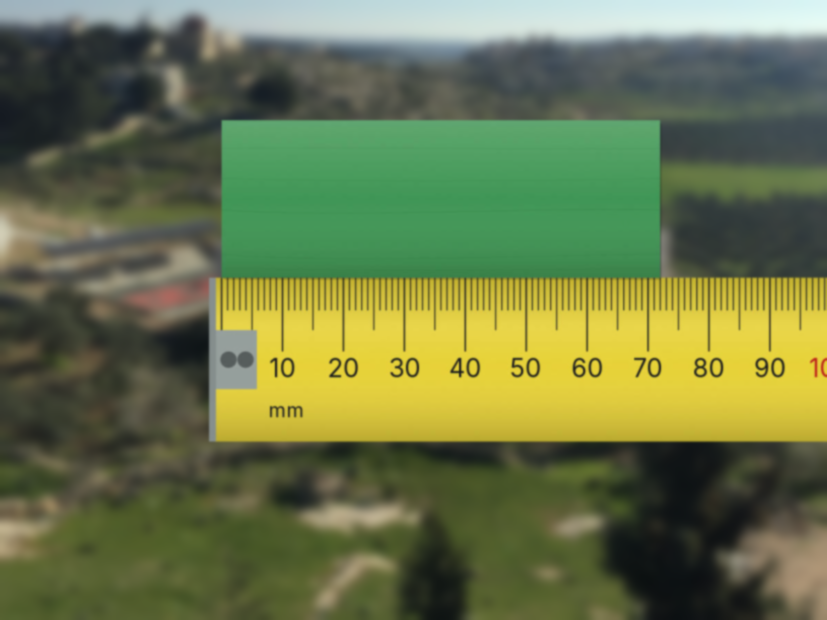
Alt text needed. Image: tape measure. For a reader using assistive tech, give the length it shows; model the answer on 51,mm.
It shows 72,mm
